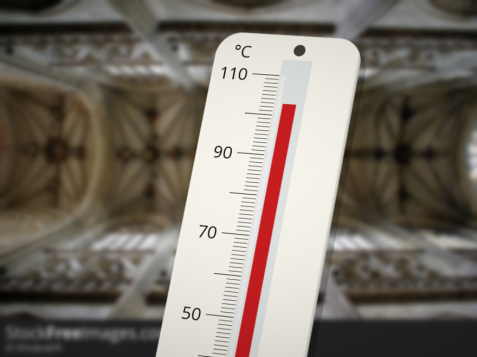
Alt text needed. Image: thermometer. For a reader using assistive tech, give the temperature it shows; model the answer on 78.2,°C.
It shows 103,°C
